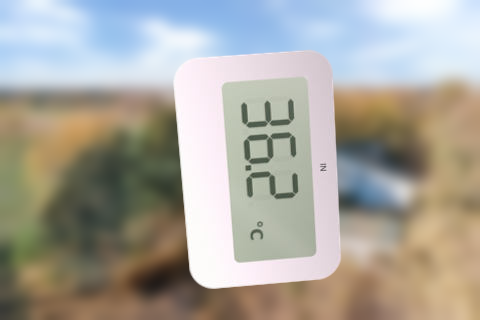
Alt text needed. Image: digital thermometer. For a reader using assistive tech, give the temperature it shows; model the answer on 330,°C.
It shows 36.2,°C
